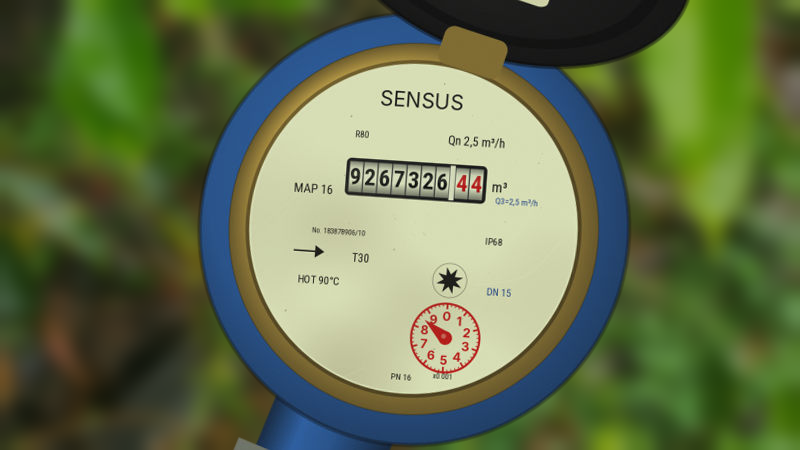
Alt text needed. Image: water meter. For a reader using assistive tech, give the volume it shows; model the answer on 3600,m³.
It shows 9267326.448,m³
